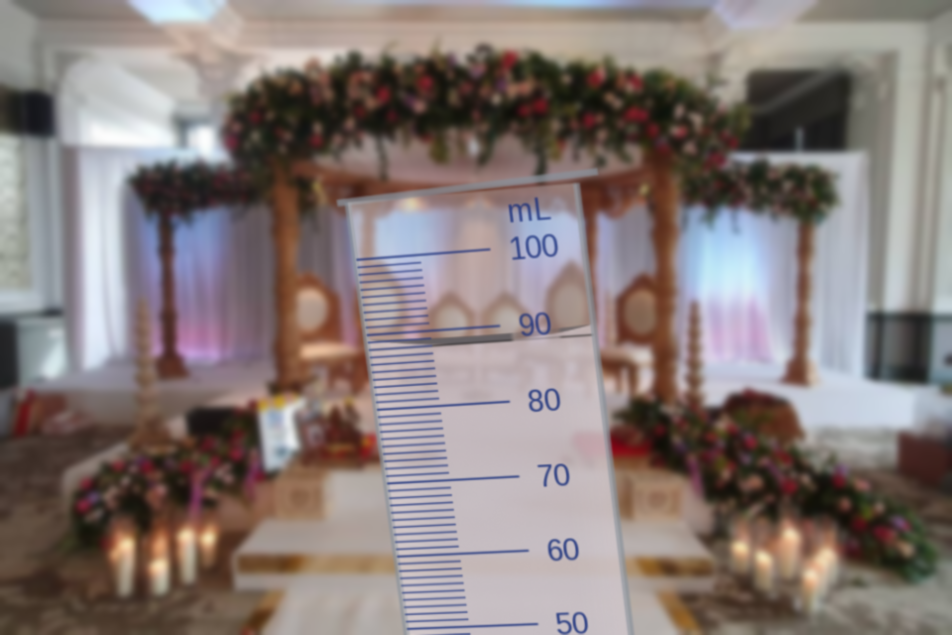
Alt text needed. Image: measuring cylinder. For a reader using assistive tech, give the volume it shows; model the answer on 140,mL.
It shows 88,mL
